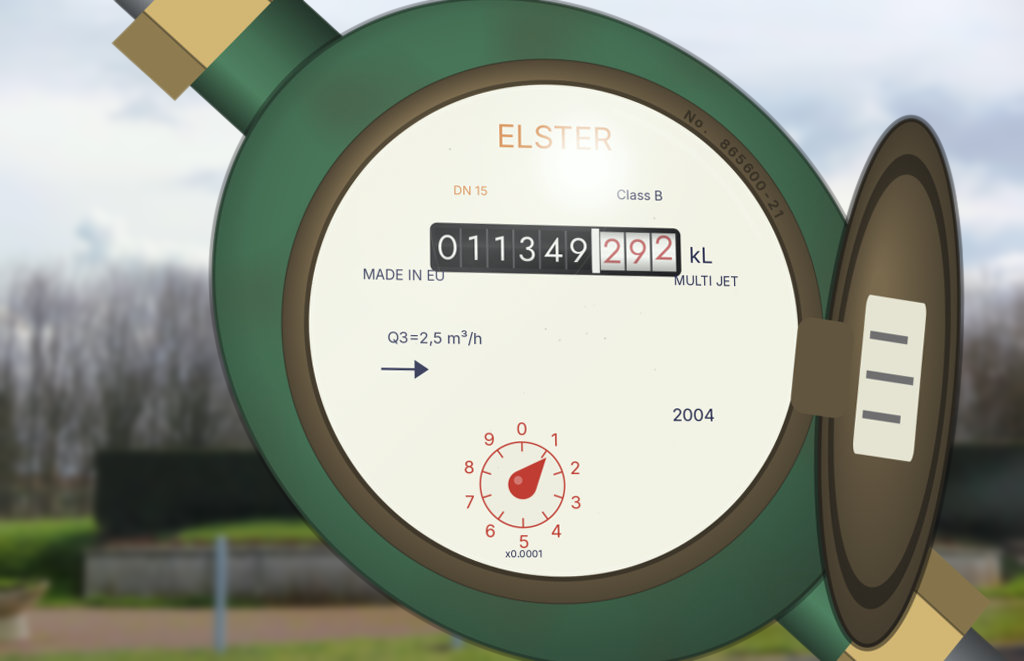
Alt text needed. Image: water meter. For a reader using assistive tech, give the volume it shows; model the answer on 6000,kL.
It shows 11349.2921,kL
